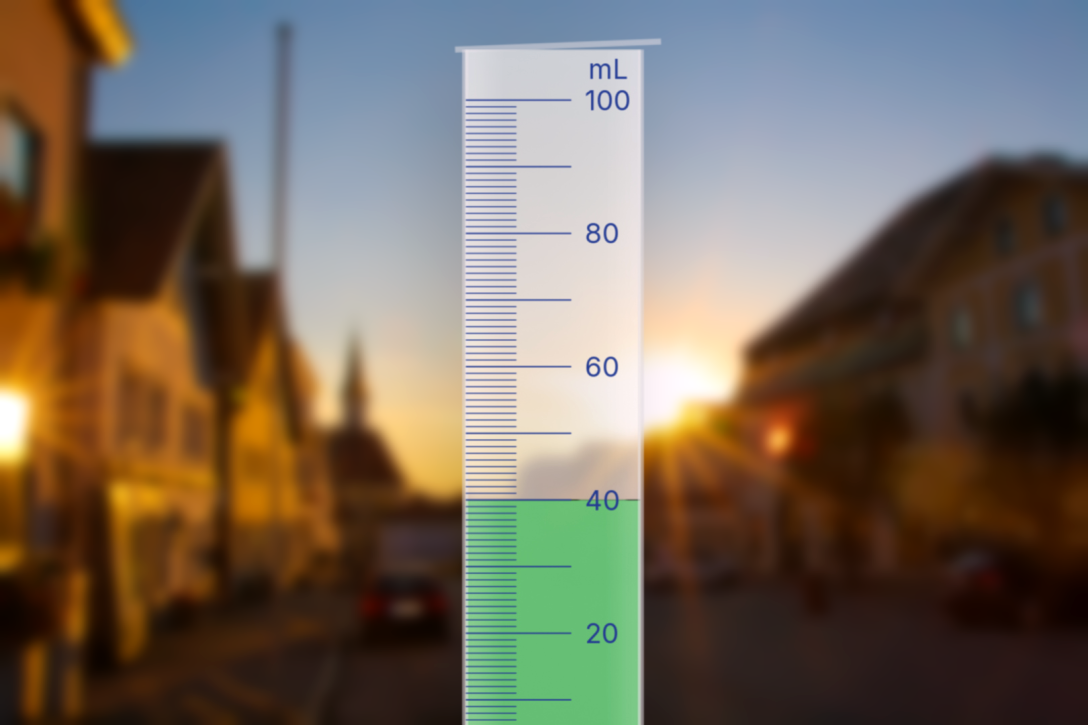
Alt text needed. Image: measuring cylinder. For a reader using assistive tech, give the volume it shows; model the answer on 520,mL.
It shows 40,mL
